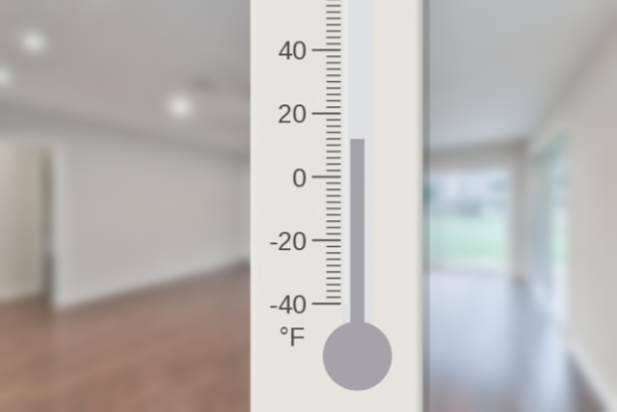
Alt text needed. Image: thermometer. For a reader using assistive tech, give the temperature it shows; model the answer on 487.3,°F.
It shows 12,°F
